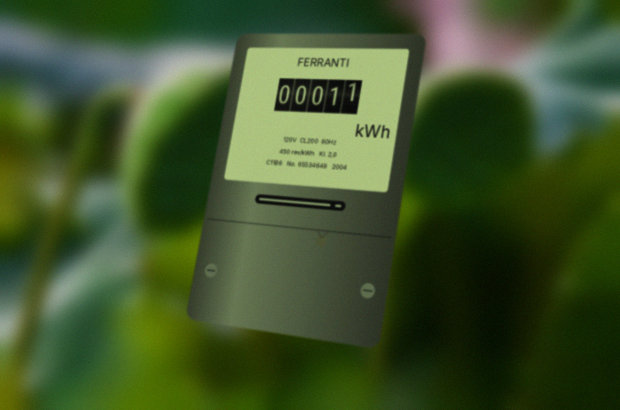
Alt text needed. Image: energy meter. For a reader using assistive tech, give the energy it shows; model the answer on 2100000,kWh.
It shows 11,kWh
